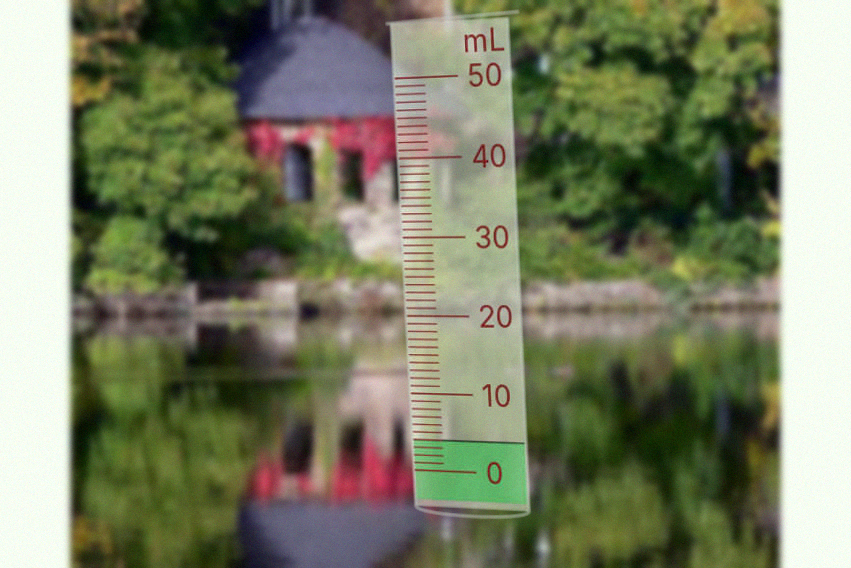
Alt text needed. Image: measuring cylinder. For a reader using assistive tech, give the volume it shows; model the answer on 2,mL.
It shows 4,mL
